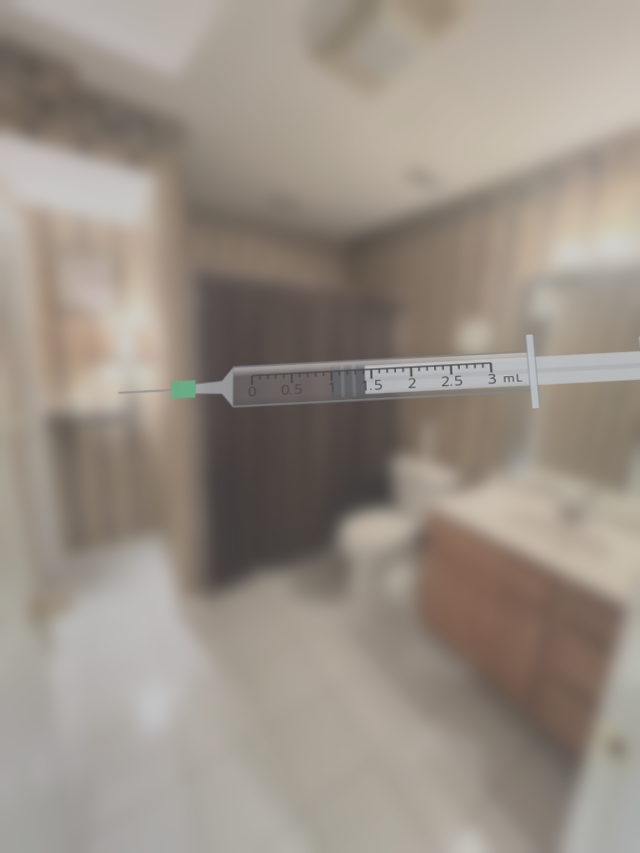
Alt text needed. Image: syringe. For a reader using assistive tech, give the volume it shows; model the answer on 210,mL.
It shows 1,mL
